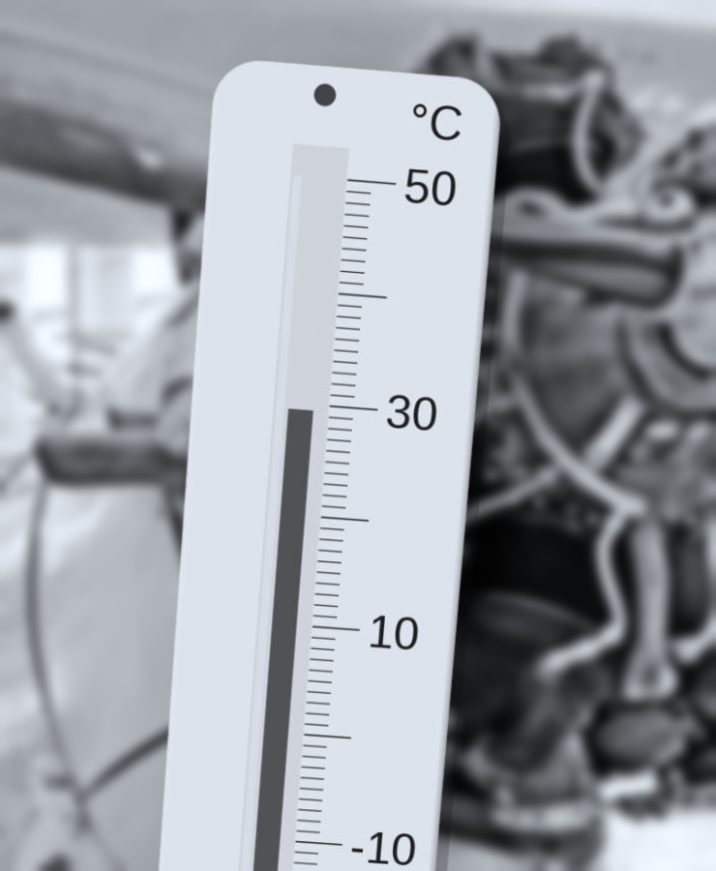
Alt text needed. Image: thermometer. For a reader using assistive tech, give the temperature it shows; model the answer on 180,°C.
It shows 29.5,°C
